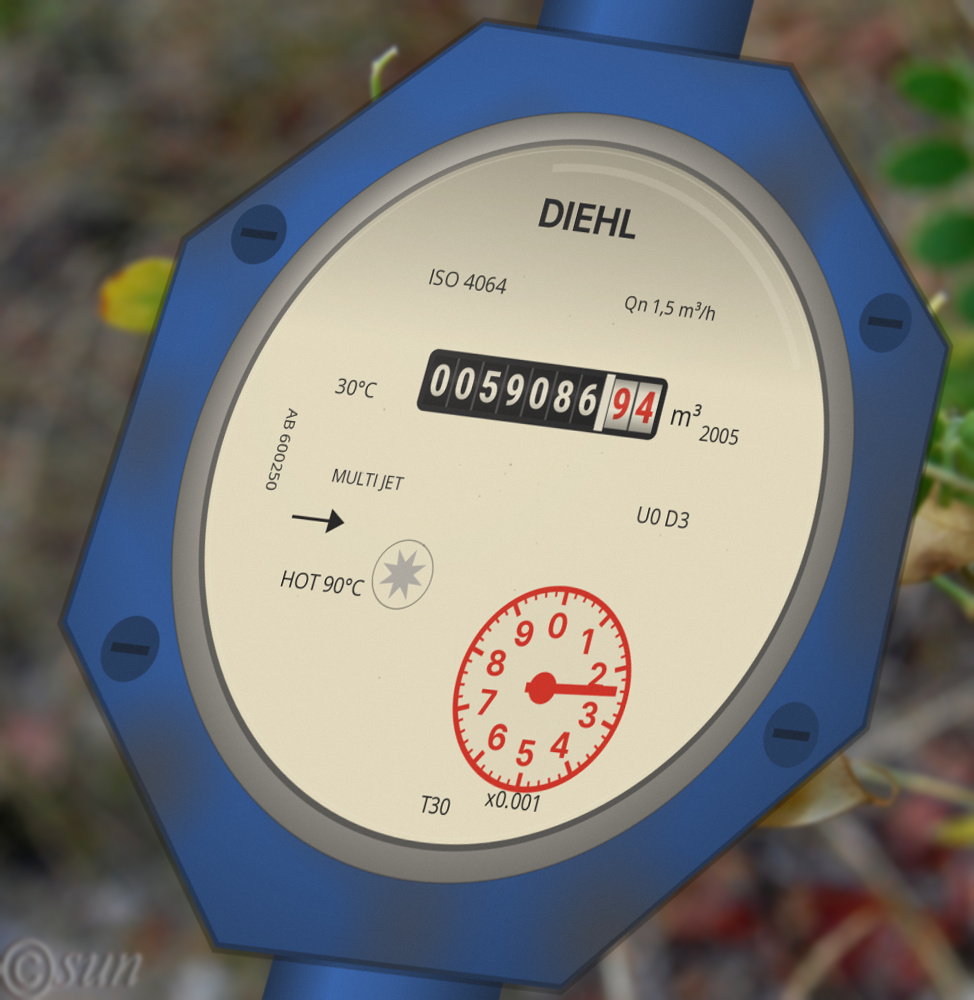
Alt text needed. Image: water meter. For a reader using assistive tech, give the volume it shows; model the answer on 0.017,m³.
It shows 59086.942,m³
